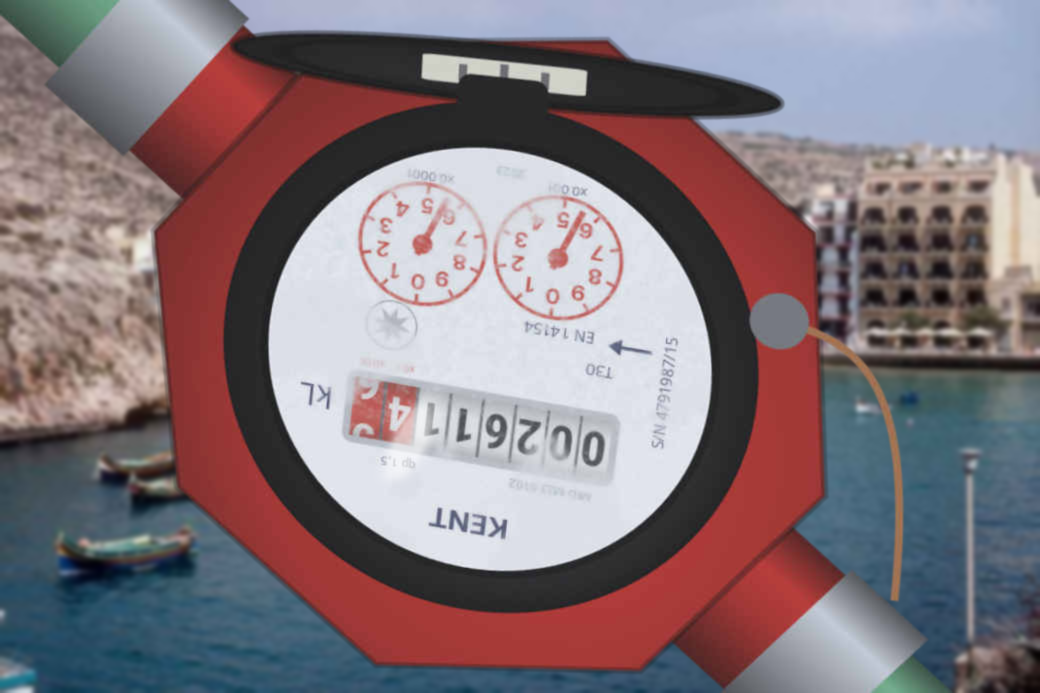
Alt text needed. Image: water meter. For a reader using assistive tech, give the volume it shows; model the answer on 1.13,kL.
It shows 2611.4555,kL
